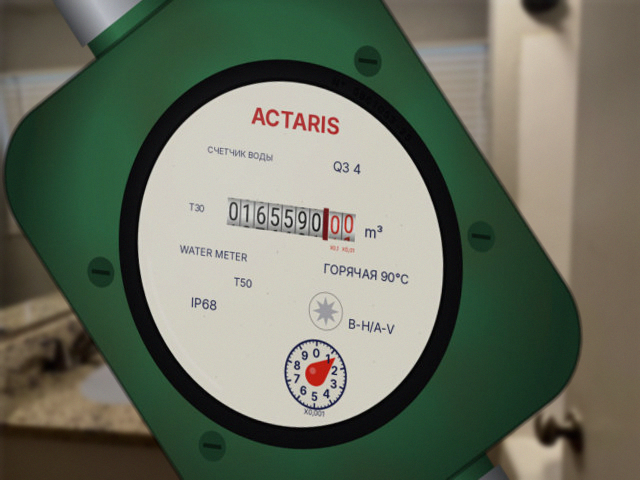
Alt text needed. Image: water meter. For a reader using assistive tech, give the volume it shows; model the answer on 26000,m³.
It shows 165590.001,m³
